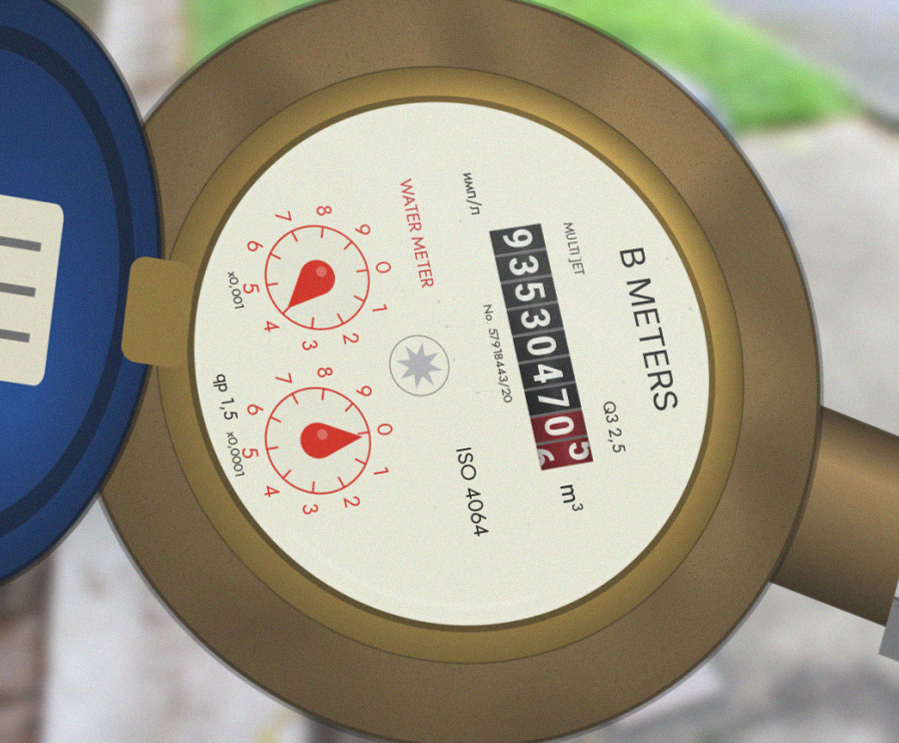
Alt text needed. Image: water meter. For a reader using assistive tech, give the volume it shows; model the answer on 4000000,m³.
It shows 9353047.0540,m³
